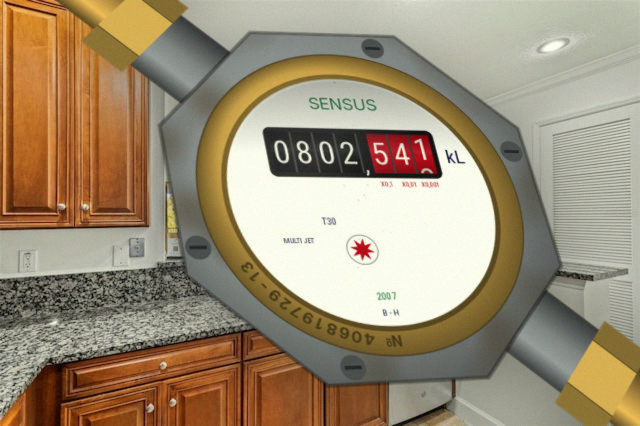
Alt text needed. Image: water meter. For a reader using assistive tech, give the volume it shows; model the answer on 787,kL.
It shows 802.541,kL
